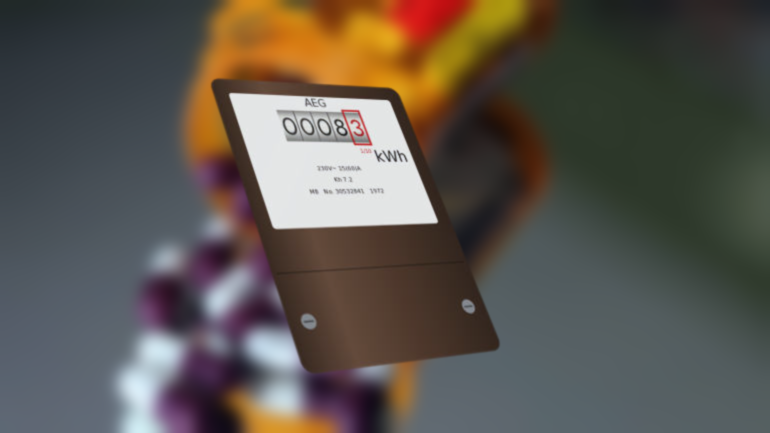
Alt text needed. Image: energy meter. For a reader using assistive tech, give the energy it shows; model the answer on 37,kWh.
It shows 8.3,kWh
